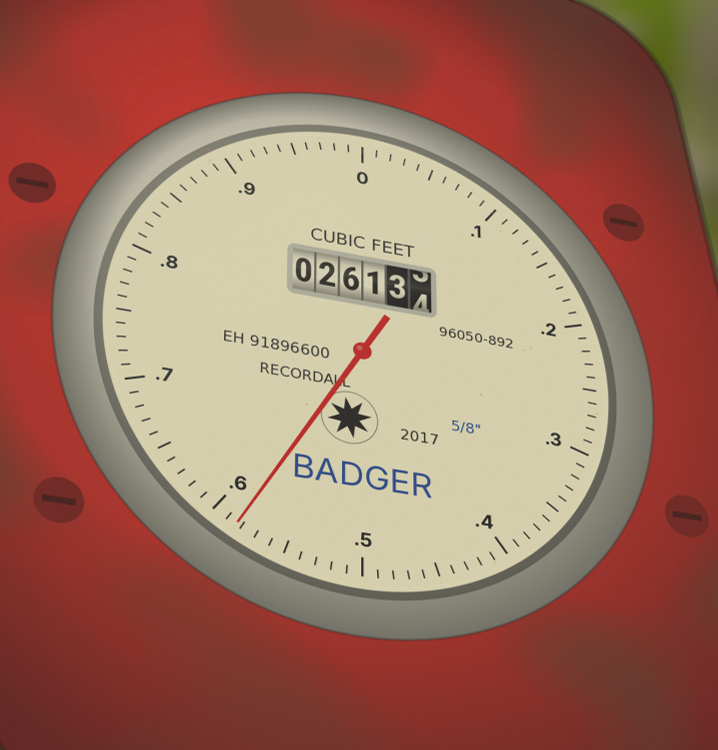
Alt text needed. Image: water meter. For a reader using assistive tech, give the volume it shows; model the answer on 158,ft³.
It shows 26133.58,ft³
